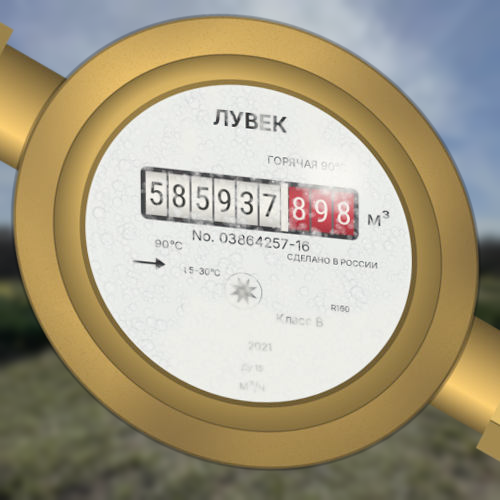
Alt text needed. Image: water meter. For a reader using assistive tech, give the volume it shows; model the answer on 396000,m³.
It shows 585937.898,m³
